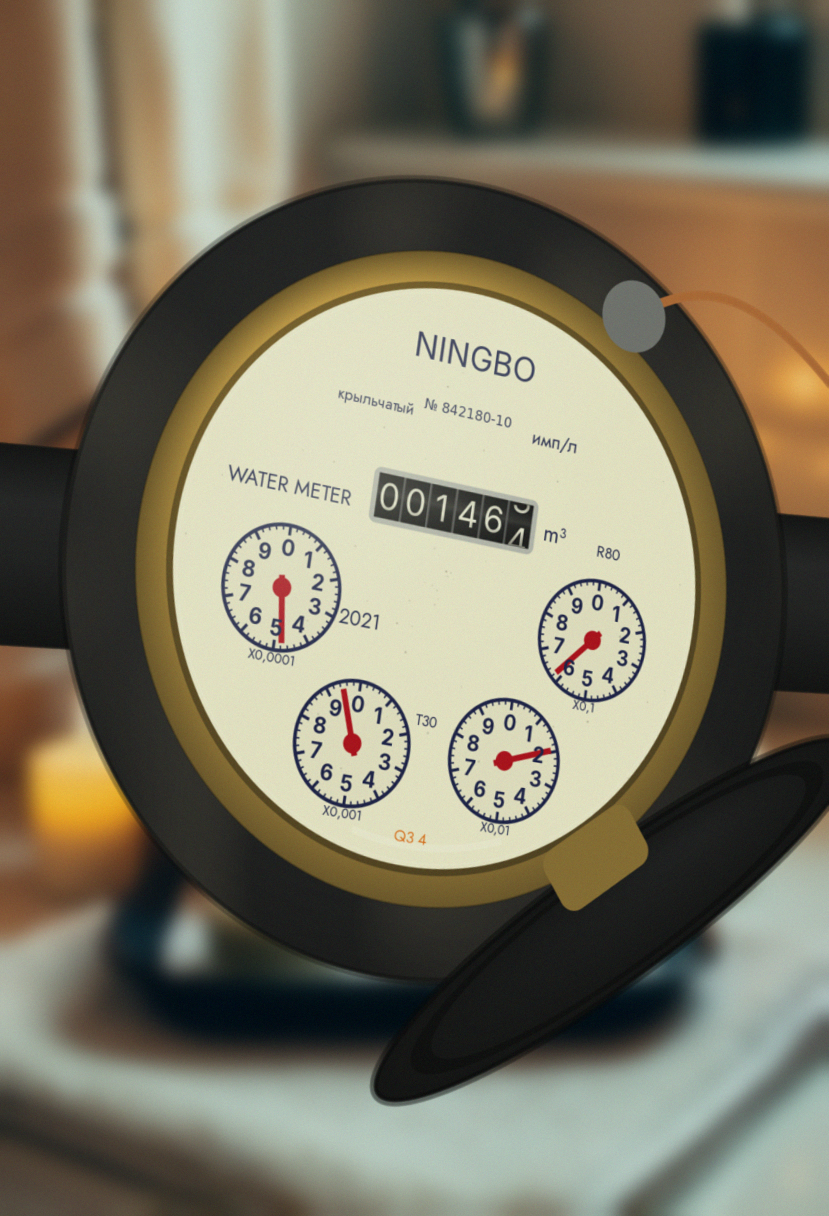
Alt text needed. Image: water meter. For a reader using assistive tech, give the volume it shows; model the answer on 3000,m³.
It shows 1463.6194,m³
